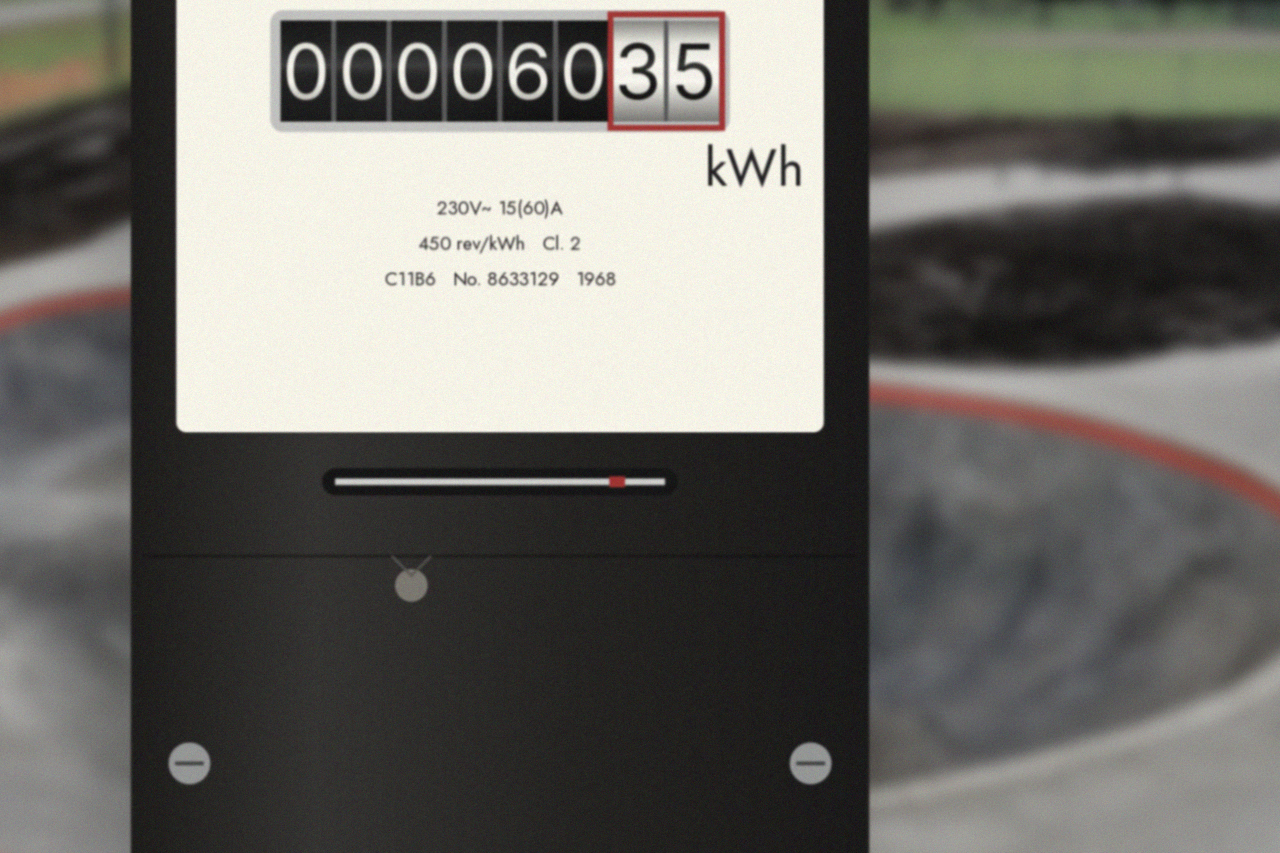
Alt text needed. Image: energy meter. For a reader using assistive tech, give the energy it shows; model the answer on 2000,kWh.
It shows 60.35,kWh
